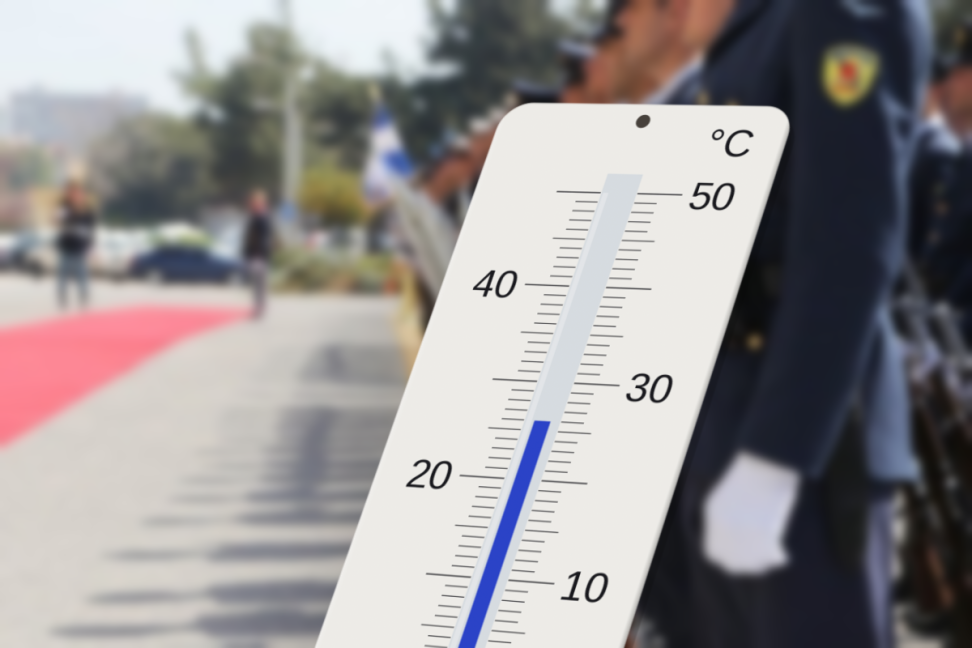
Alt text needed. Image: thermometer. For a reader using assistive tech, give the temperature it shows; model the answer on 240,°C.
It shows 26,°C
